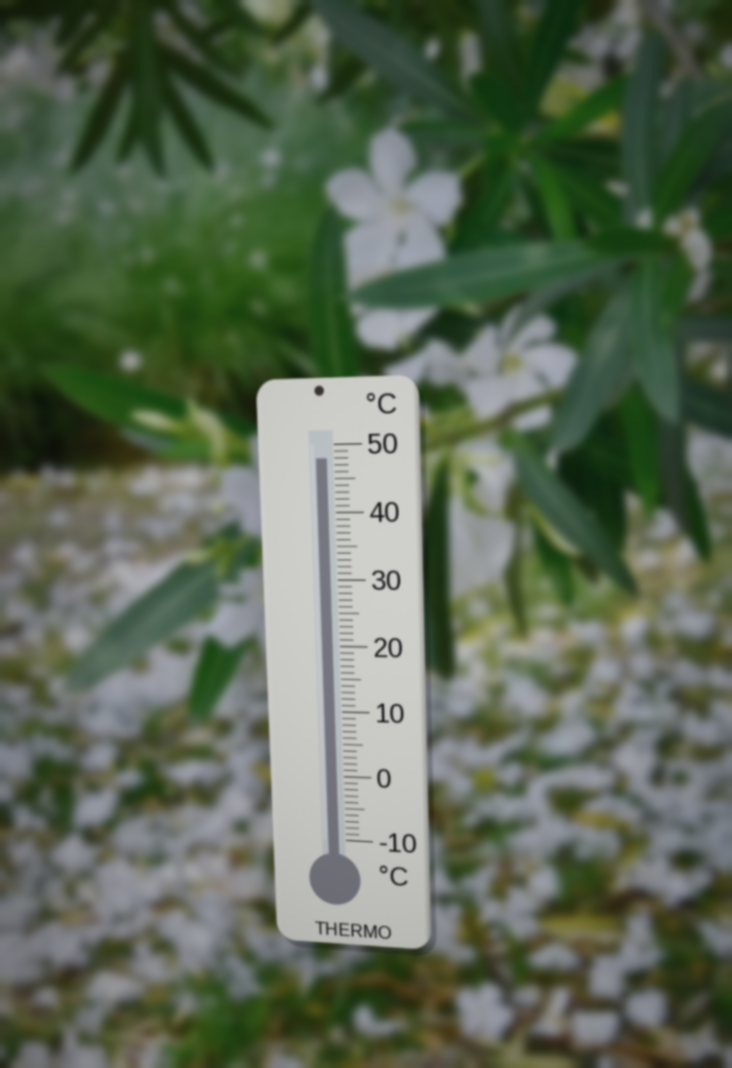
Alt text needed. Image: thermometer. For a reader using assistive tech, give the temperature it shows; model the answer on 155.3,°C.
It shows 48,°C
